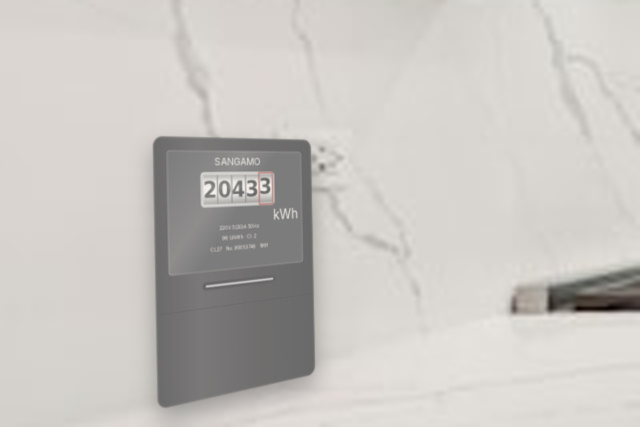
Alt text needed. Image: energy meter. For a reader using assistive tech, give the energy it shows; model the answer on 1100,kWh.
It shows 2043.3,kWh
